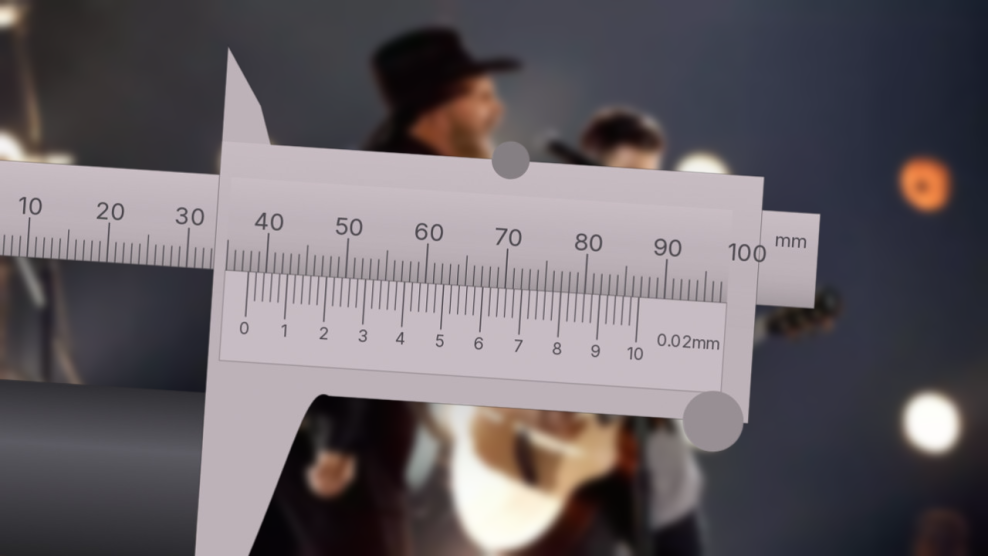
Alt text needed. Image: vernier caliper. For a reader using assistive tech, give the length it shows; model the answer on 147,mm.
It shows 37.8,mm
